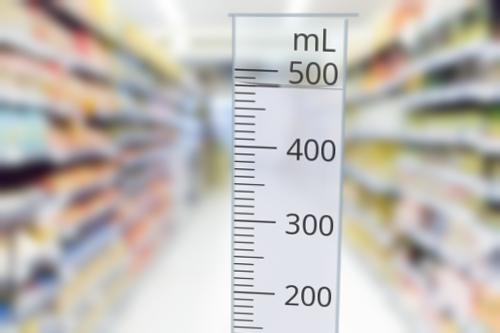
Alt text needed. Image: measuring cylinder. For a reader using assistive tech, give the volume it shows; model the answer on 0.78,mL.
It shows 480,mL
